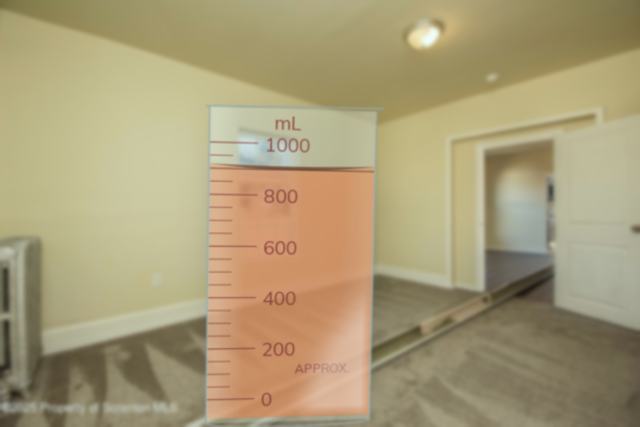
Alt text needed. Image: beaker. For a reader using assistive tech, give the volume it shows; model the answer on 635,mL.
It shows 900,mL
